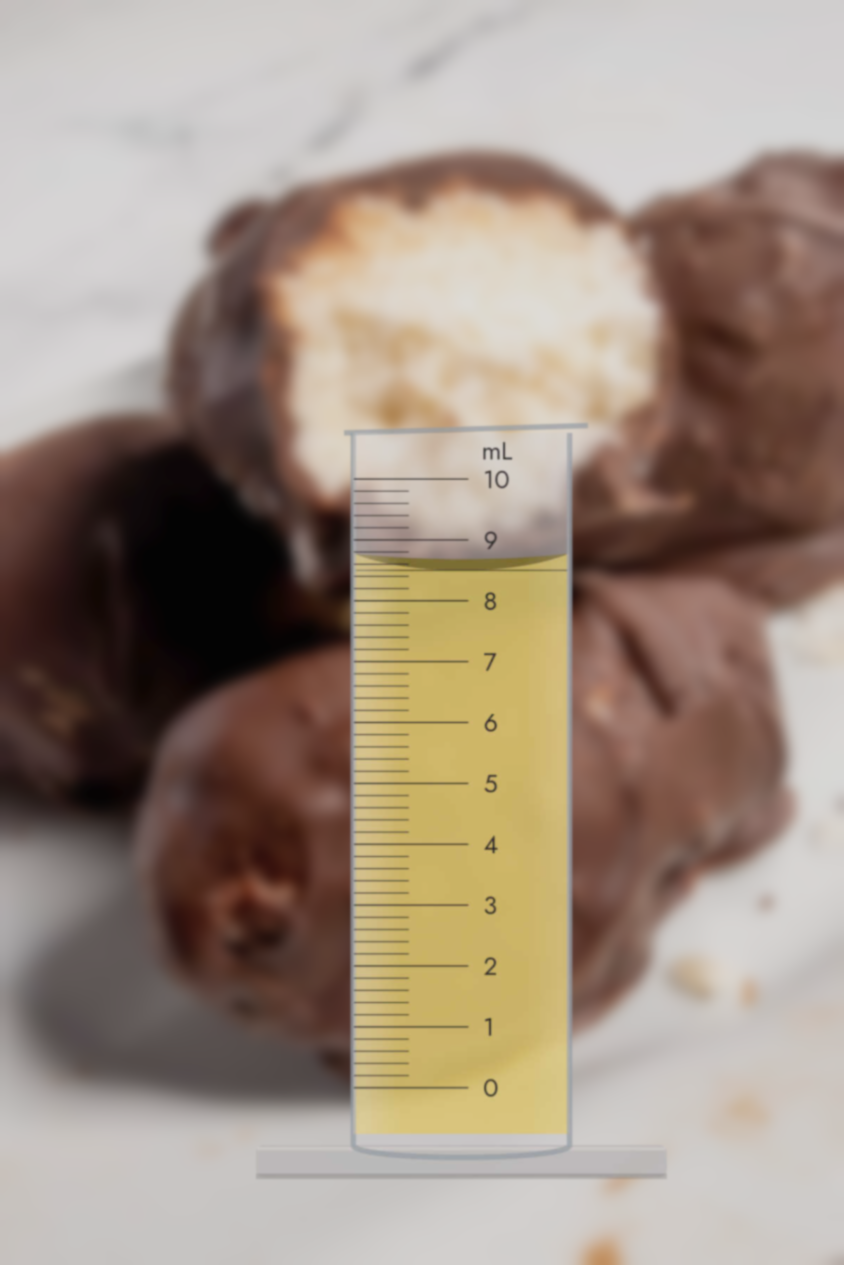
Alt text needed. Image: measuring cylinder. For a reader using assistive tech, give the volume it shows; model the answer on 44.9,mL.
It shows 8.5,mL
